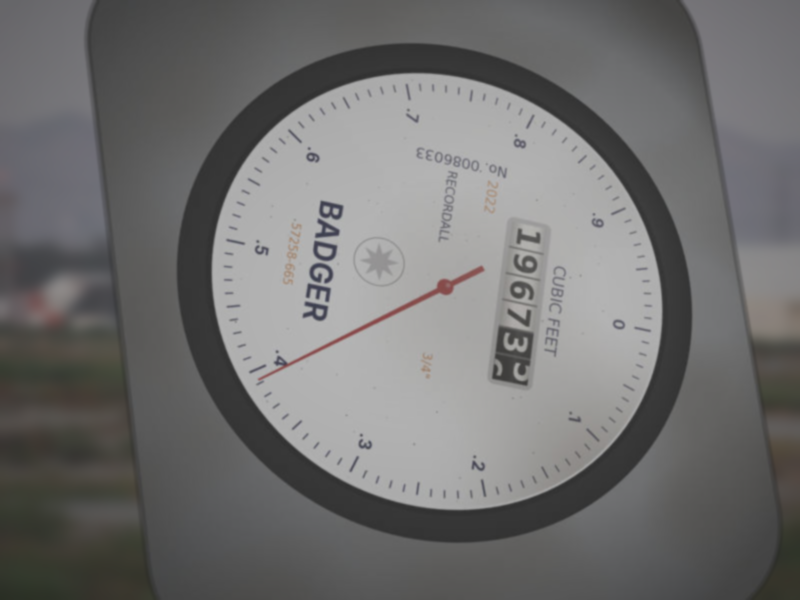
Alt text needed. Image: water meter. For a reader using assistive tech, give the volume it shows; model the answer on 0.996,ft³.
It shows 196735.39,ft³
